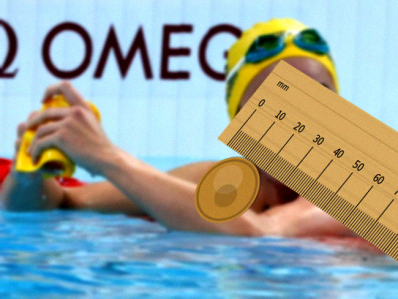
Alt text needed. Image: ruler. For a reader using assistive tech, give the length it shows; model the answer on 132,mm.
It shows 25,mm
